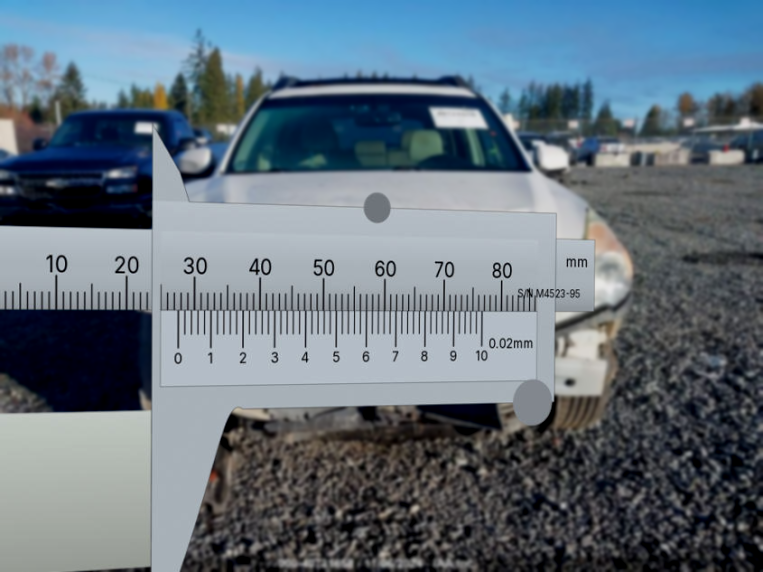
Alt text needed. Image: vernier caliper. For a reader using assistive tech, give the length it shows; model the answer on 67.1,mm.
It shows 27.6,mm
